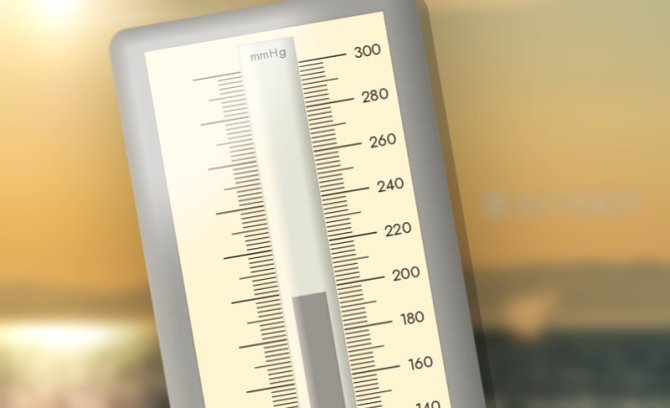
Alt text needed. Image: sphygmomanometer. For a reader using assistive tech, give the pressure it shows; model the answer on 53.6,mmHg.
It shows 198,mmHg
